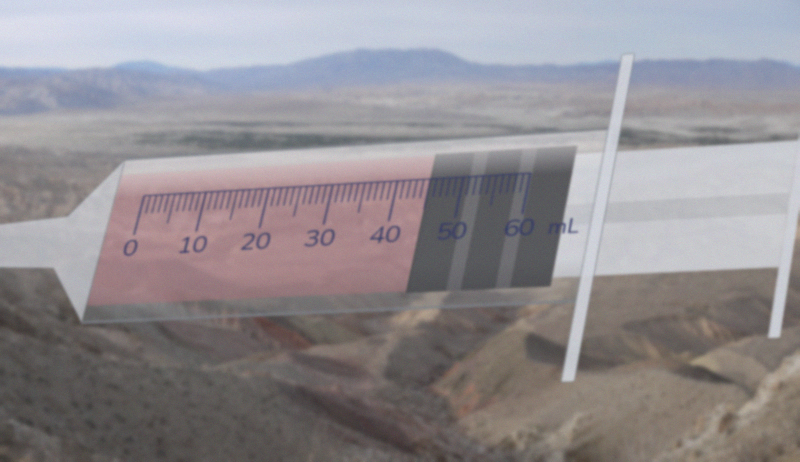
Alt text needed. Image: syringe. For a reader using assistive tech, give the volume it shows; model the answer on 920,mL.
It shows 45,mL
